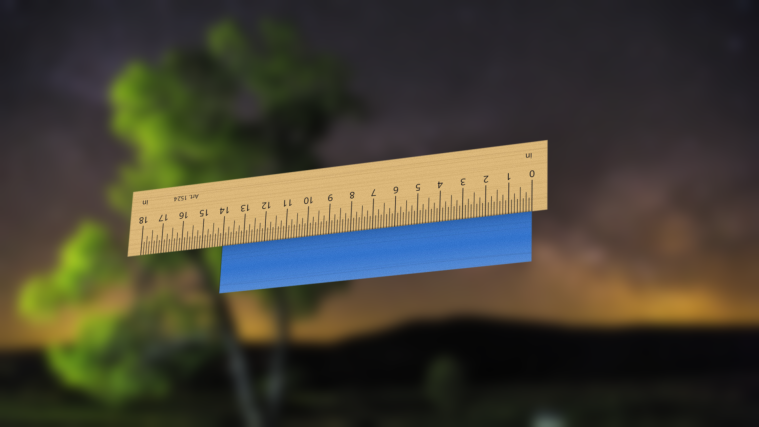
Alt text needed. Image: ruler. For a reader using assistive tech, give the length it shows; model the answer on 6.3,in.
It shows 14,in
